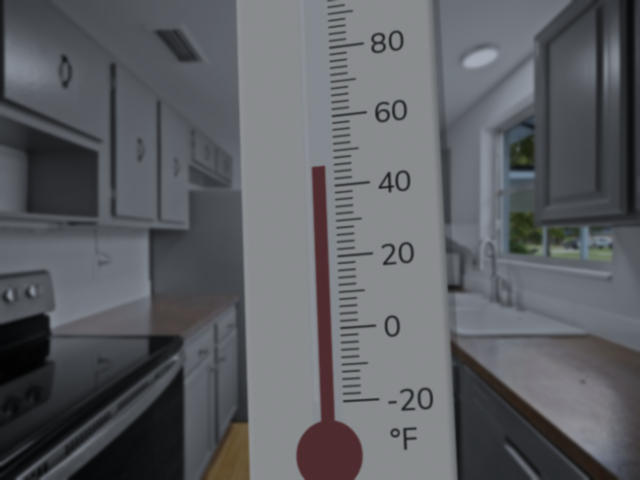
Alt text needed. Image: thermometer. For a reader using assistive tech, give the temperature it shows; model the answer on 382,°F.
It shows 46,°F
